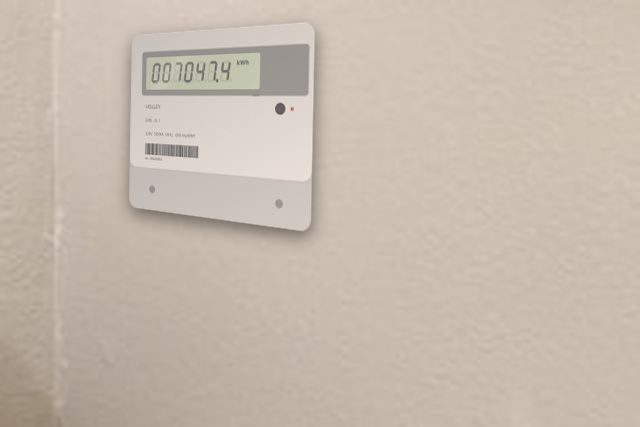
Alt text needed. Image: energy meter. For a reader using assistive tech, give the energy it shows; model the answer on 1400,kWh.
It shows 7047.4,kWh
